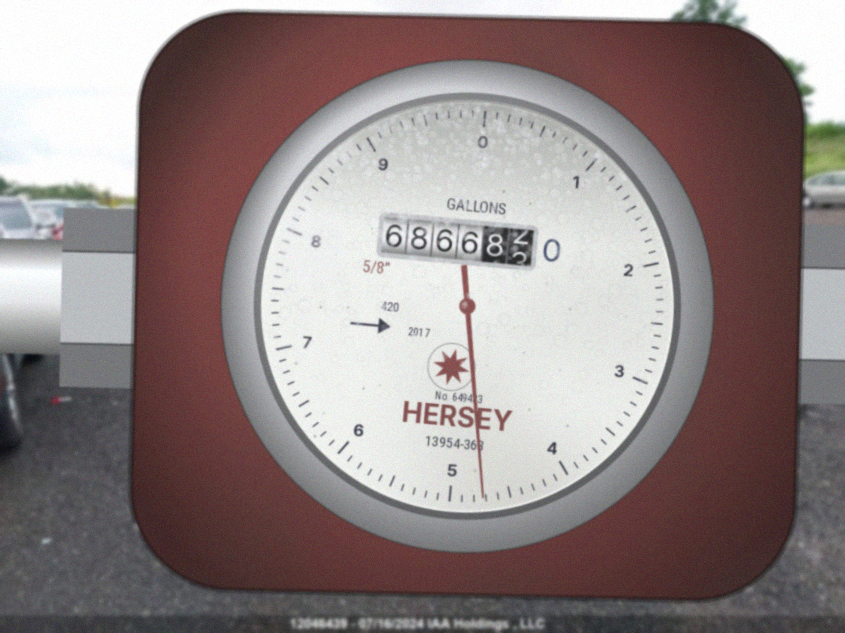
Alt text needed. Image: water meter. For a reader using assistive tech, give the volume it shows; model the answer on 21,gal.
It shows 6866824.7,gal
